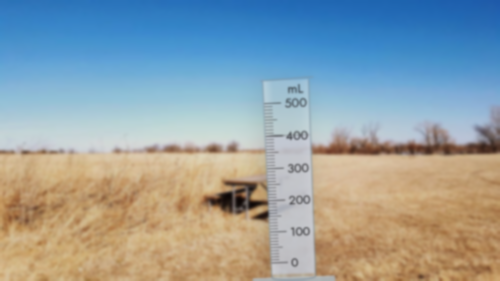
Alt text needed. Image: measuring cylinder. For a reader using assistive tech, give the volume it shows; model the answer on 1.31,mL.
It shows 400,mL
